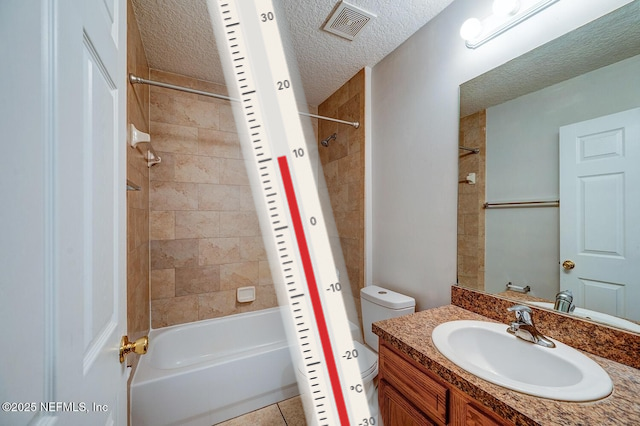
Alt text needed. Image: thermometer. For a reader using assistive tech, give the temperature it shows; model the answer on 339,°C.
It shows 10,°C
